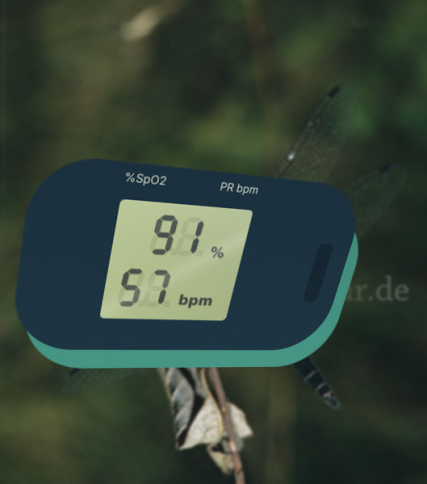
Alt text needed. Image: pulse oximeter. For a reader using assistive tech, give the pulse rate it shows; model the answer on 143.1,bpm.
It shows 57,bpm
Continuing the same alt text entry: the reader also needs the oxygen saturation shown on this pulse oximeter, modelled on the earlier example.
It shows 91,%
